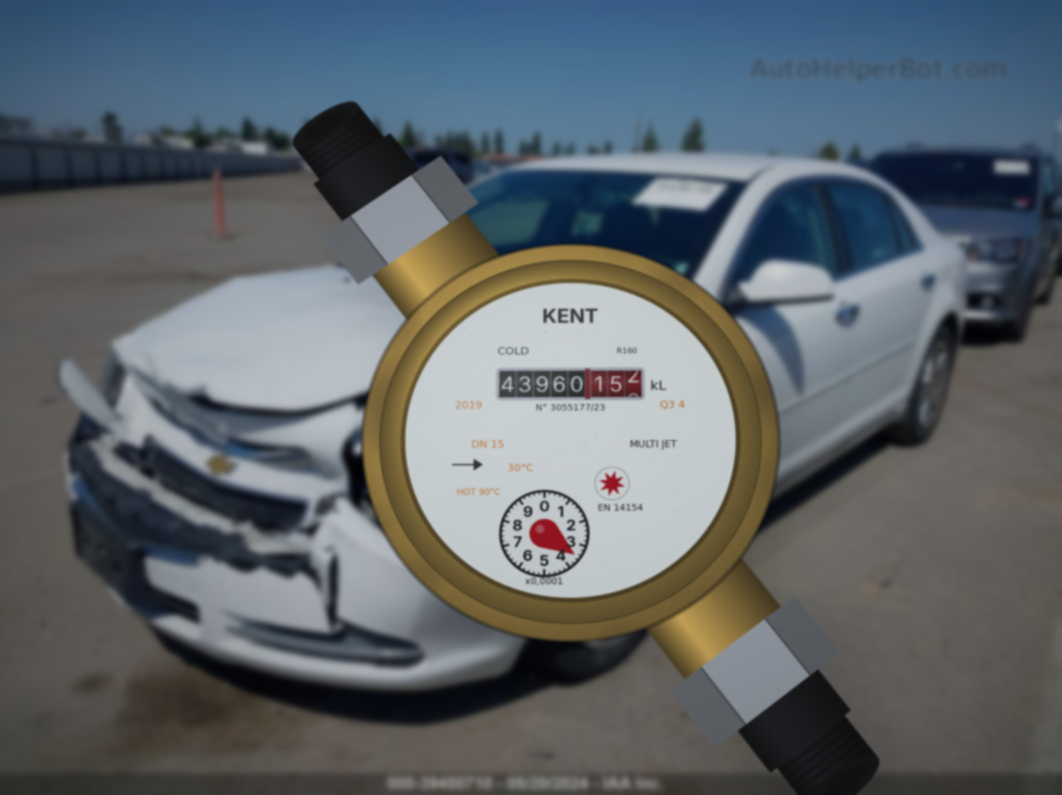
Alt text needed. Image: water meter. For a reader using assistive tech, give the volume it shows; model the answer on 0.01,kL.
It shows 43960.1523,kL
